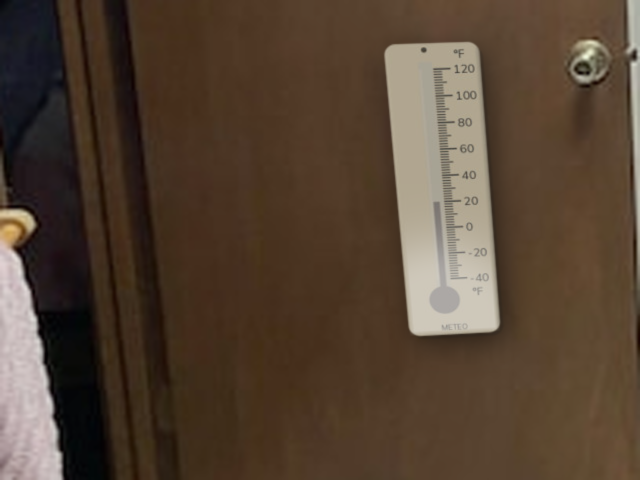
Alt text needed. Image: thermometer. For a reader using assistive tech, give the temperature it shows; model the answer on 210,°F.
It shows 20,°F
